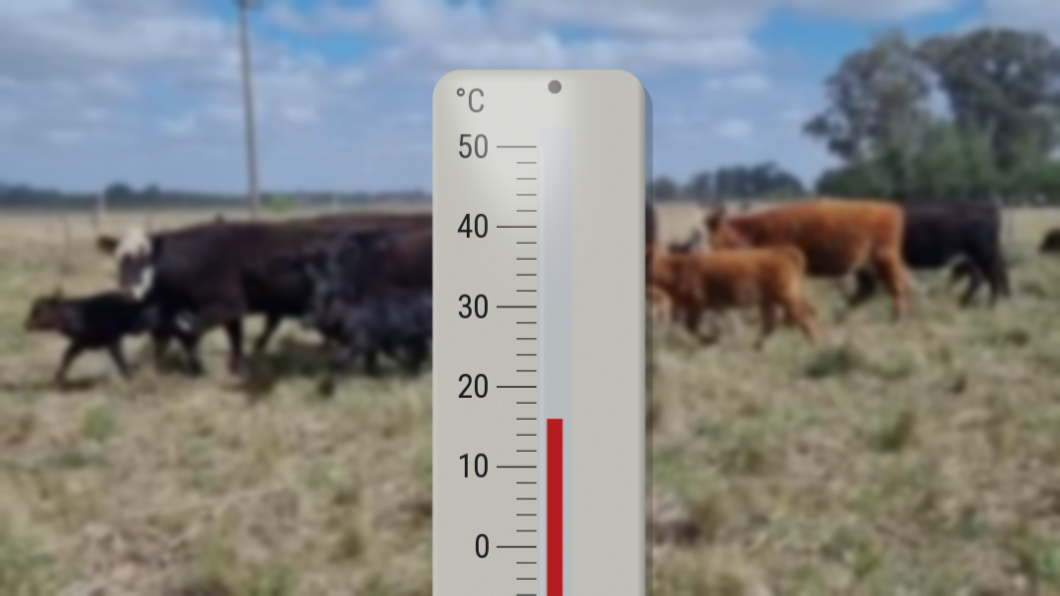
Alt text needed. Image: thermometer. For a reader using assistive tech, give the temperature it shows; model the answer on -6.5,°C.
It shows 16,°C
